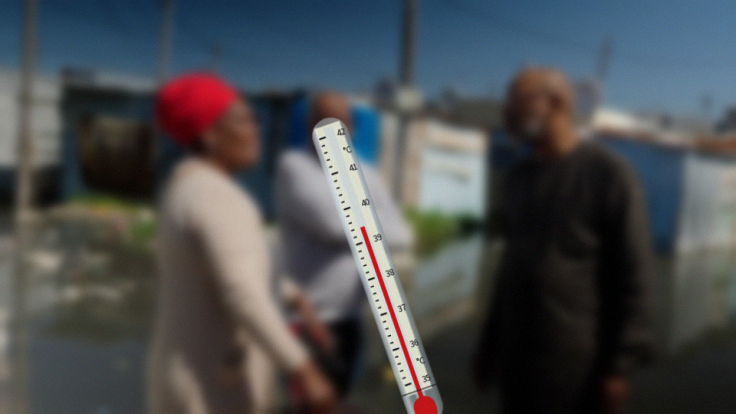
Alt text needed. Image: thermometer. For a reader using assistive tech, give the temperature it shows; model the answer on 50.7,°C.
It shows 39.4,°C
